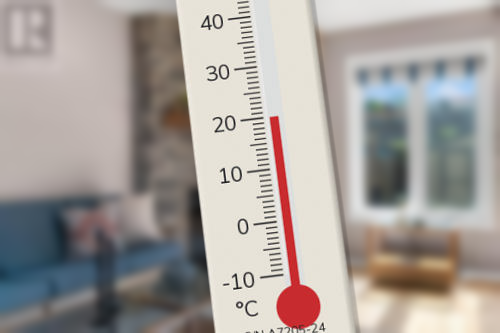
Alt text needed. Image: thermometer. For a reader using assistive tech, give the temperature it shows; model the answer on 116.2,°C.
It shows 20,°C
